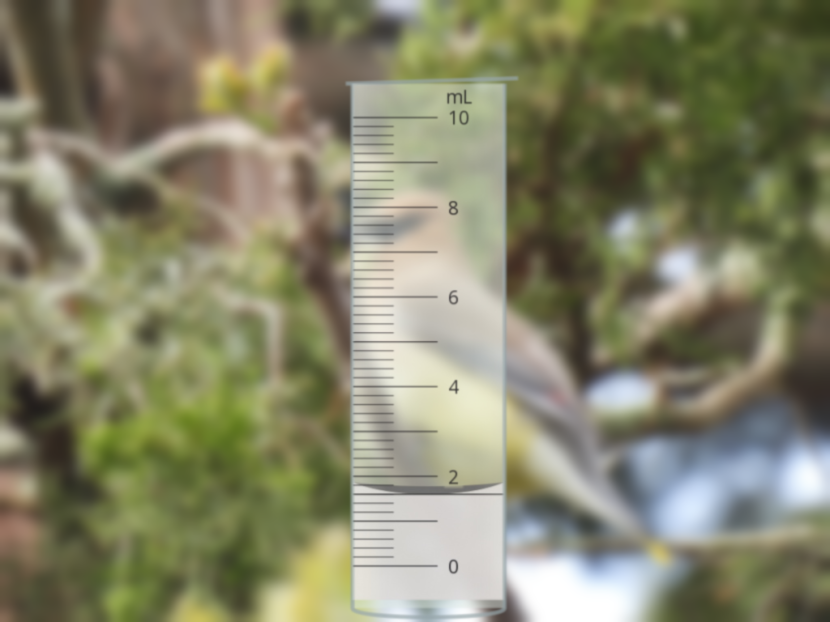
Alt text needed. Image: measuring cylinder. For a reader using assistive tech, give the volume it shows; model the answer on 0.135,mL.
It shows 1.6,mL
